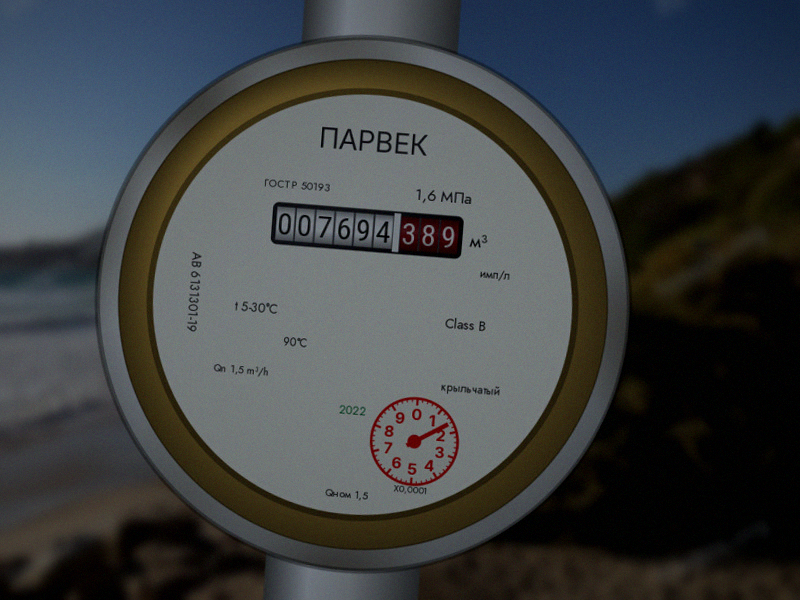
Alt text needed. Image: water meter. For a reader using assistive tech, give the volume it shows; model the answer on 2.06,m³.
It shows 7694.3891,m³
